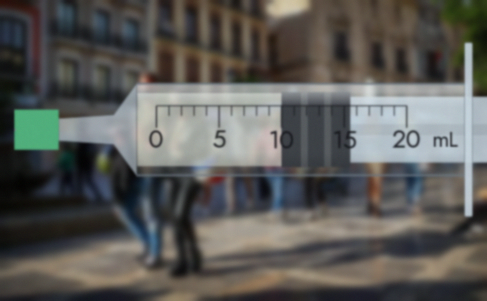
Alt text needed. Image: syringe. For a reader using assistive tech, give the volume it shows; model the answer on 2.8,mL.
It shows 10,mL
